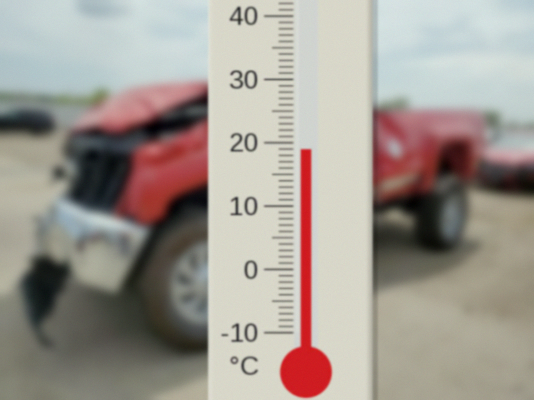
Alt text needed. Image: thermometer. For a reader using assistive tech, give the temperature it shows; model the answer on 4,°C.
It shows 19,°C
